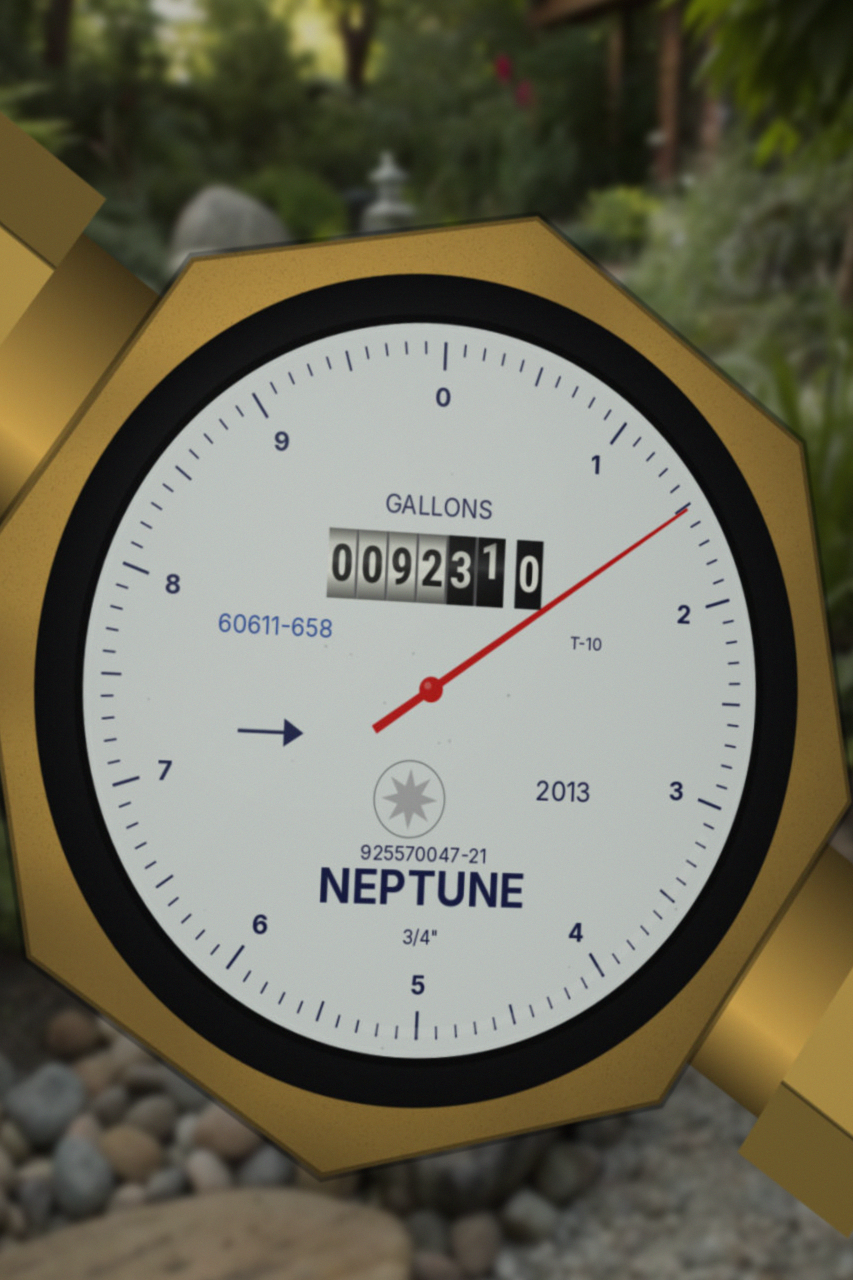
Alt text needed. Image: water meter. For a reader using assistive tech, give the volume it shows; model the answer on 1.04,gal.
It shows 92311.5,gal
